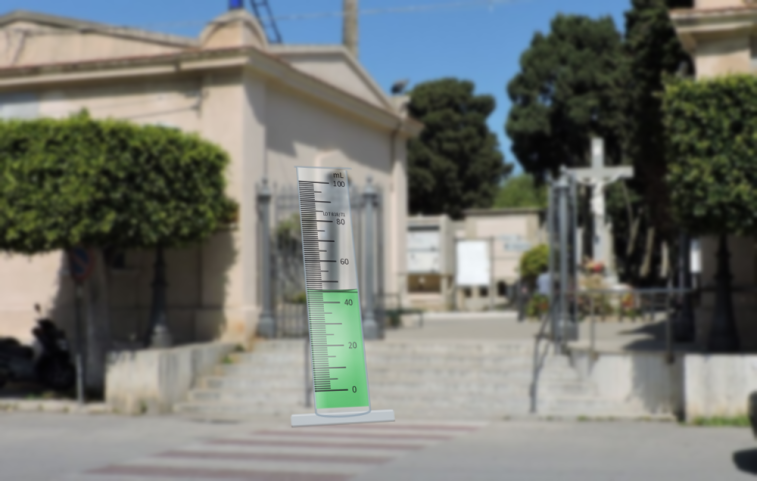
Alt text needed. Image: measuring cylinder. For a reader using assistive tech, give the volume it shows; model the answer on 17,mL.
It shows 45,mL
